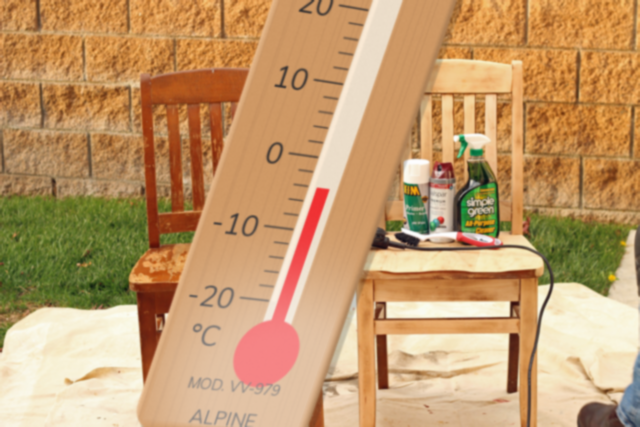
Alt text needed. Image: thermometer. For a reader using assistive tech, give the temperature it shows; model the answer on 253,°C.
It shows -4,°C
